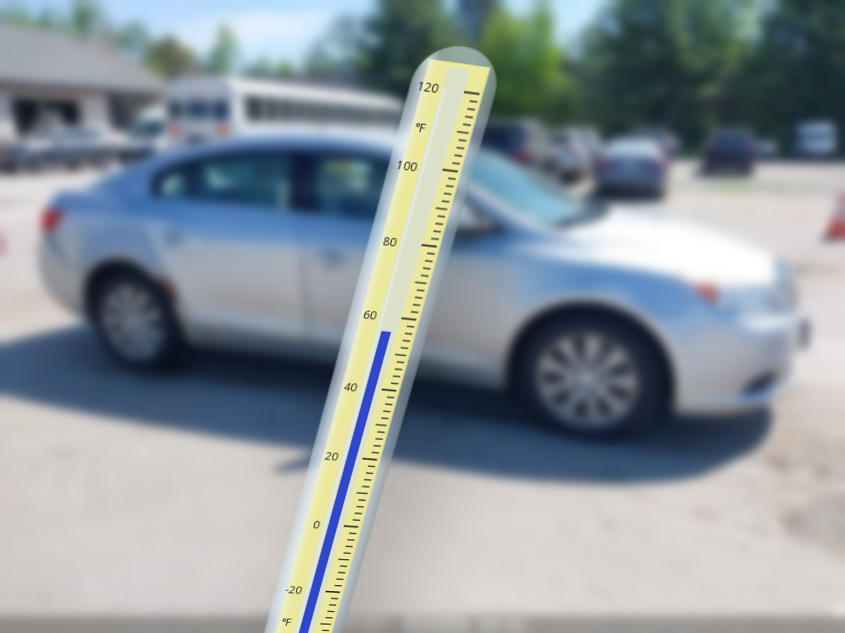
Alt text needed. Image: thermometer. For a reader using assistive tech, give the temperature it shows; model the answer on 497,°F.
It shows 56,°F
